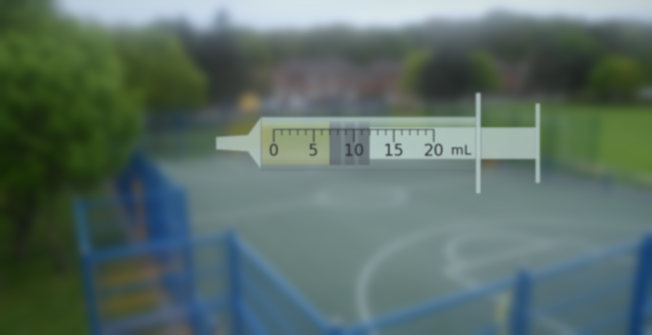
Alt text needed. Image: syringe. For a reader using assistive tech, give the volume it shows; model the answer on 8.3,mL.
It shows 7,mL
